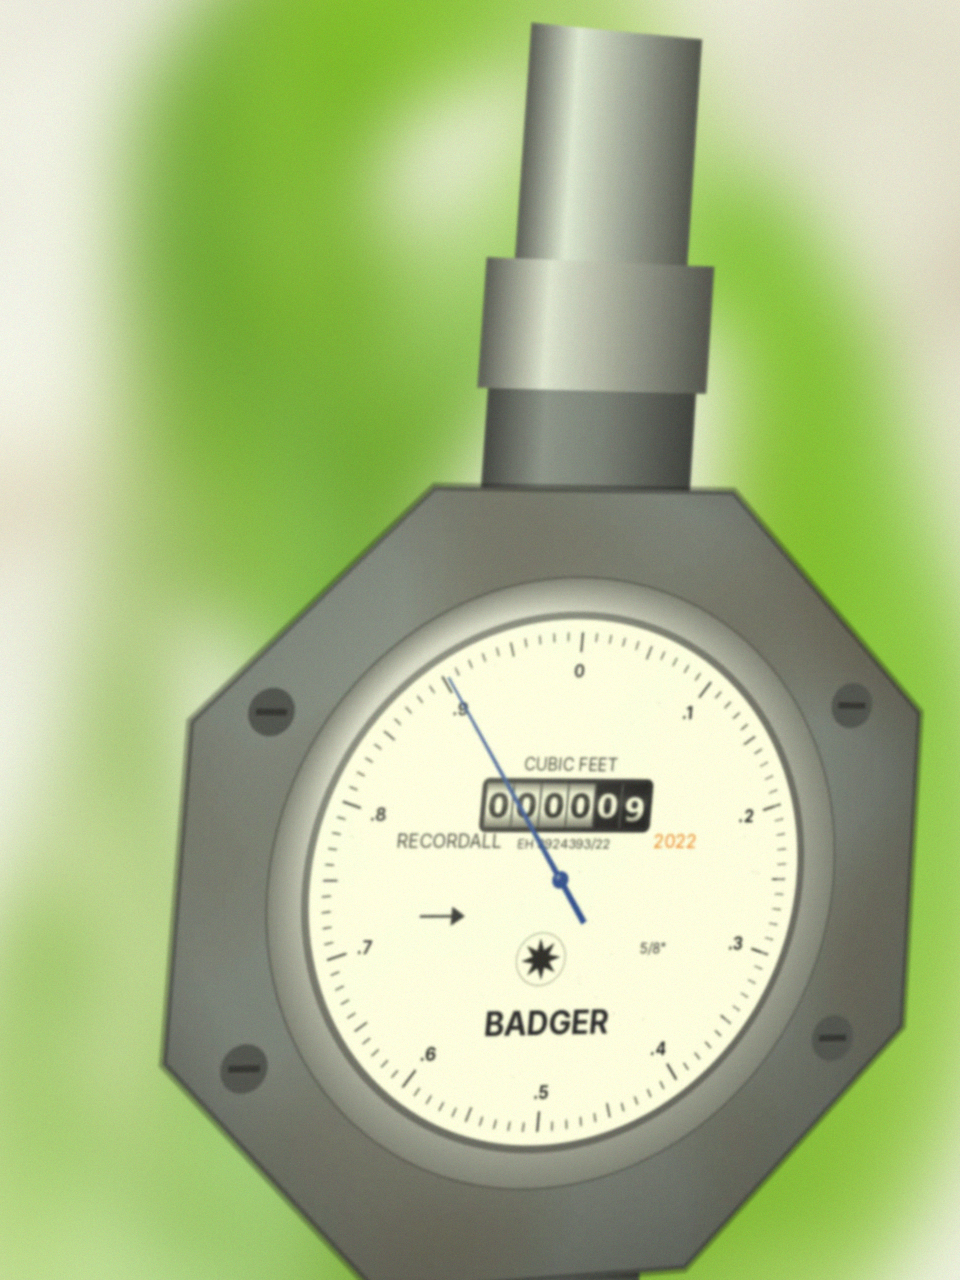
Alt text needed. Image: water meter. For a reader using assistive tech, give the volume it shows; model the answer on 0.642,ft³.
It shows 8.90,ft³
